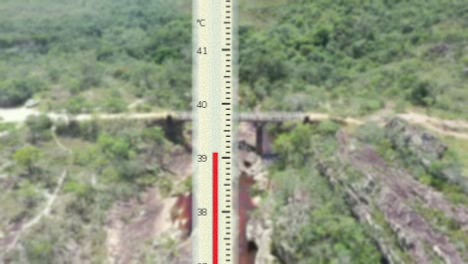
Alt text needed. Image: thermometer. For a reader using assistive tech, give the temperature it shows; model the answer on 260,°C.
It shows 39.1,°C
